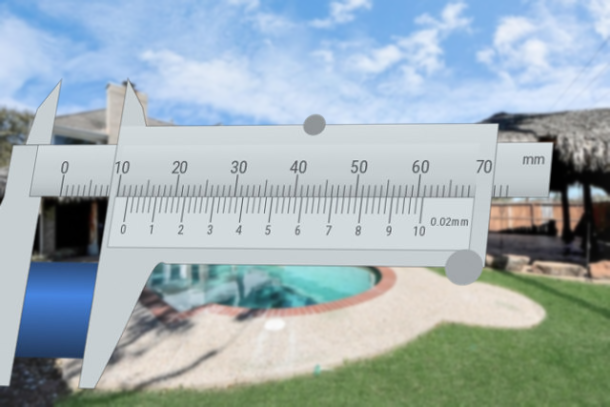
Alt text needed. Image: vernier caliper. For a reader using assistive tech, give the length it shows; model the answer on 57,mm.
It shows 11.8,mm
